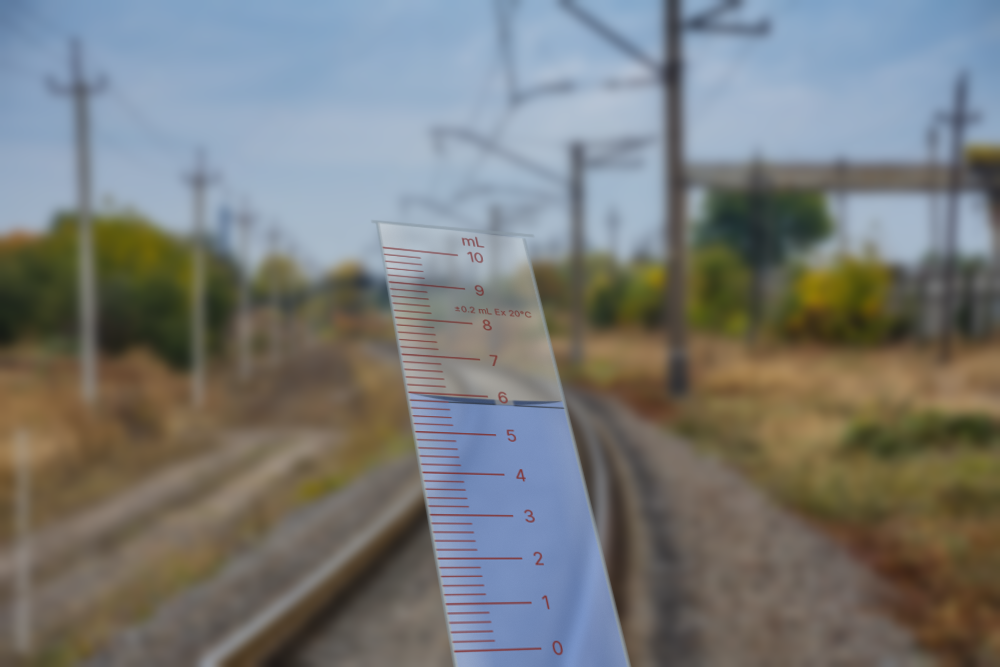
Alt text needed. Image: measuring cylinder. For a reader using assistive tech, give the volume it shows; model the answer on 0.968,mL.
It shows 5.8,mL
